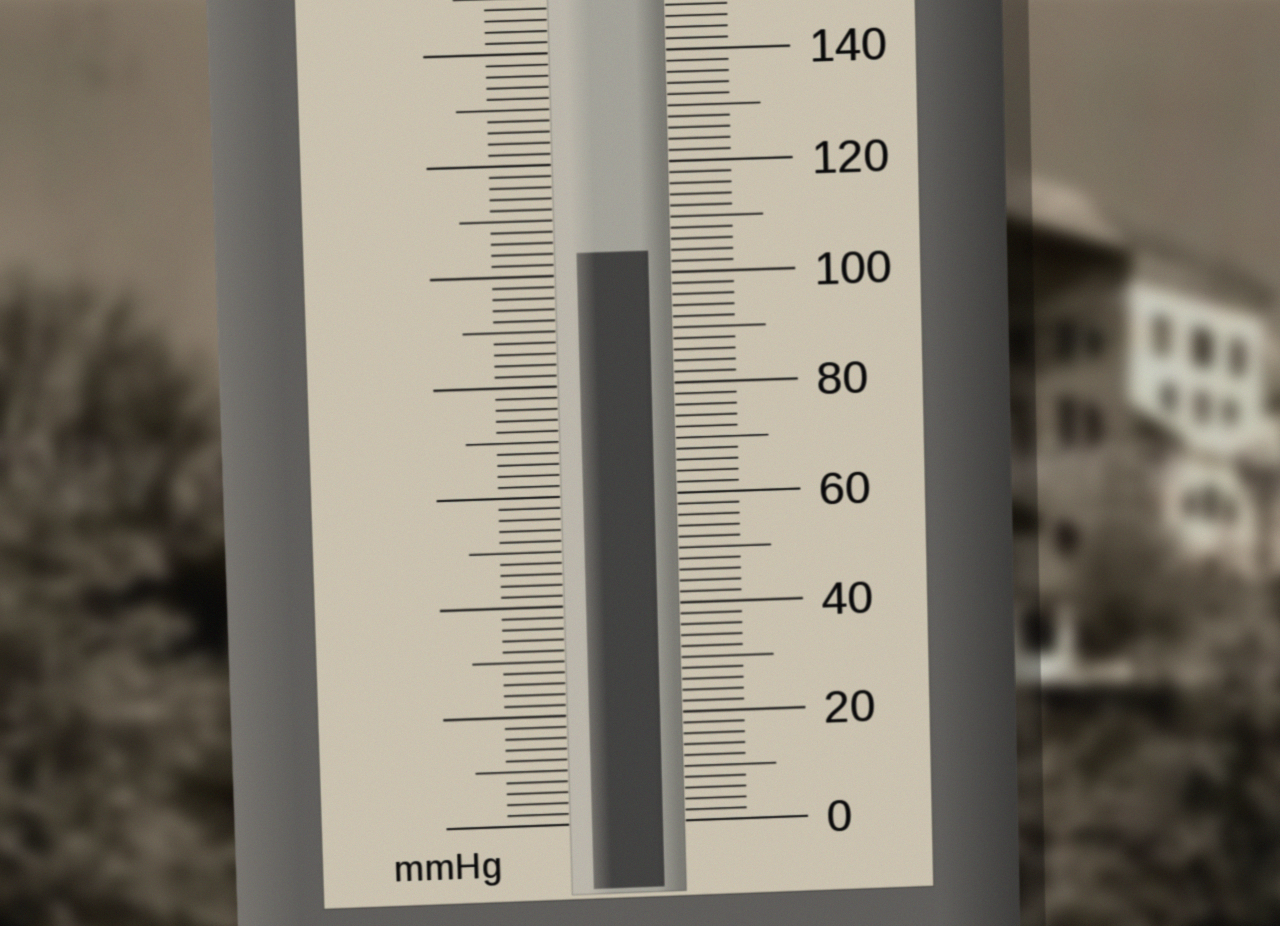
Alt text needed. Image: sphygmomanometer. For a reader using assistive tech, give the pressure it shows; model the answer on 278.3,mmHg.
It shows 104,mmHg
